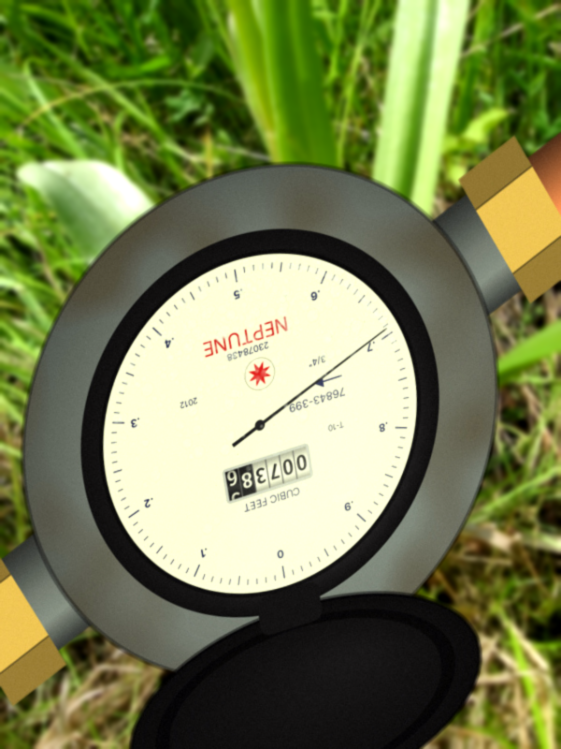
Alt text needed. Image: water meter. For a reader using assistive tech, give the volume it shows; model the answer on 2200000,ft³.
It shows 7385.69,ft³
